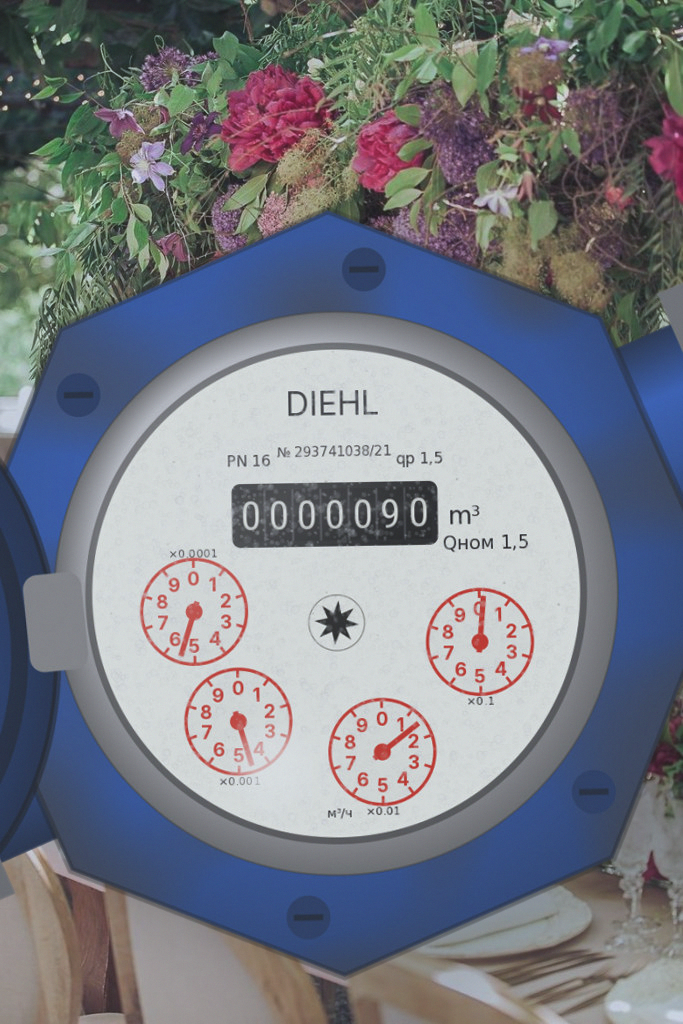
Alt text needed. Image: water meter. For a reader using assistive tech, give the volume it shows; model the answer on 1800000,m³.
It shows 90.0145,m³
